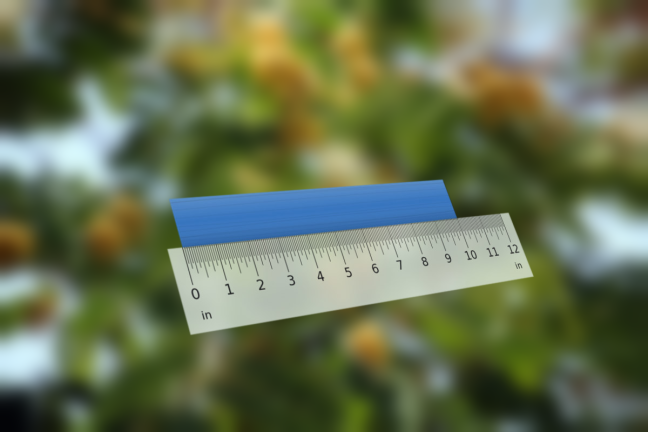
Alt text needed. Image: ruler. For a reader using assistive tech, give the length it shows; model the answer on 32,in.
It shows 10,in
